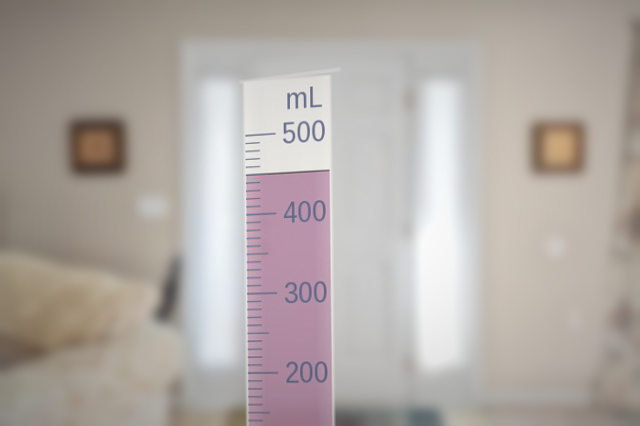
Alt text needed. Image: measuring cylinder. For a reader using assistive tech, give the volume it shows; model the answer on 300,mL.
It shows 450,mL
